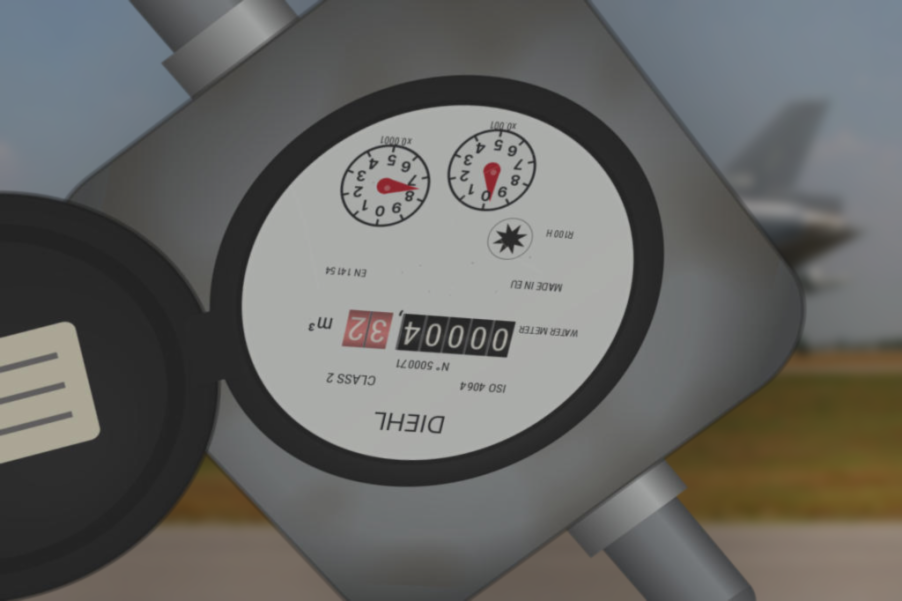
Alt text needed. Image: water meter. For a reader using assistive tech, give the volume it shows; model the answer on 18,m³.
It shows 4.3197,m³
